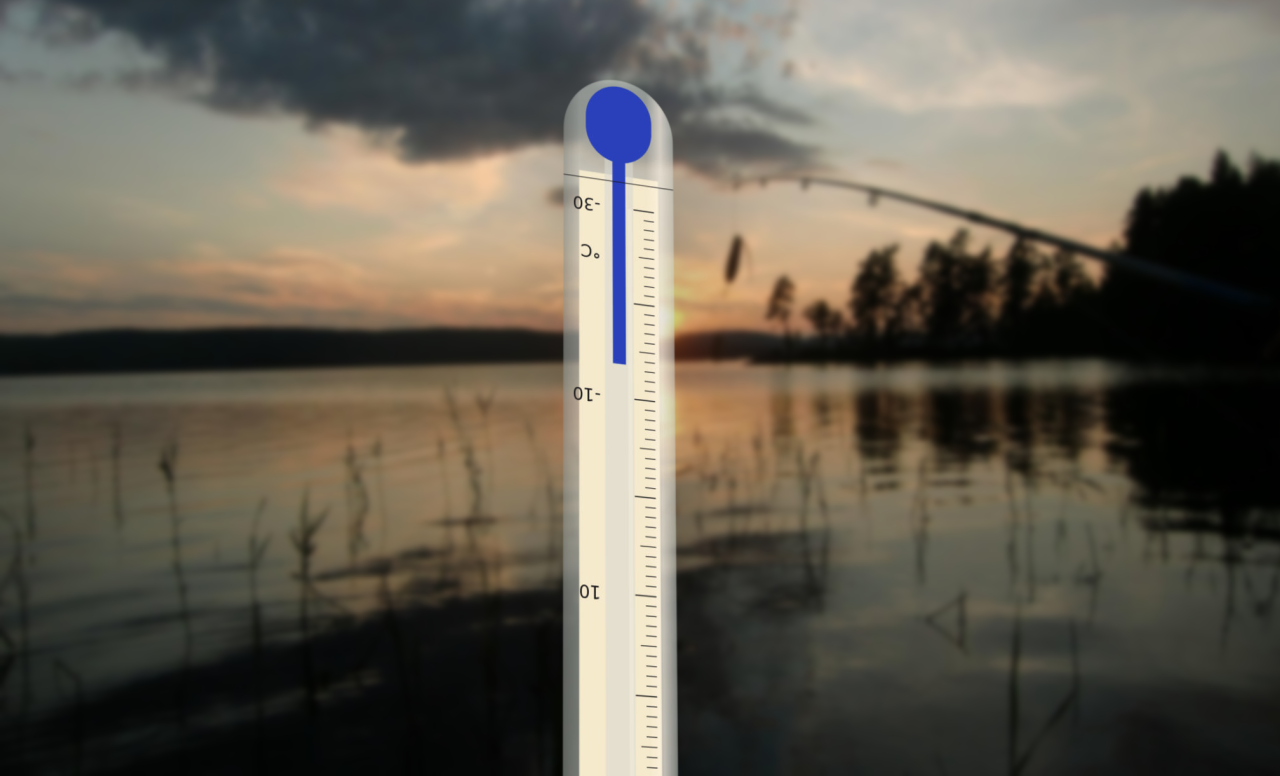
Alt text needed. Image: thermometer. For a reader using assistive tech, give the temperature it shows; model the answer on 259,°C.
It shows -13.5,°C
